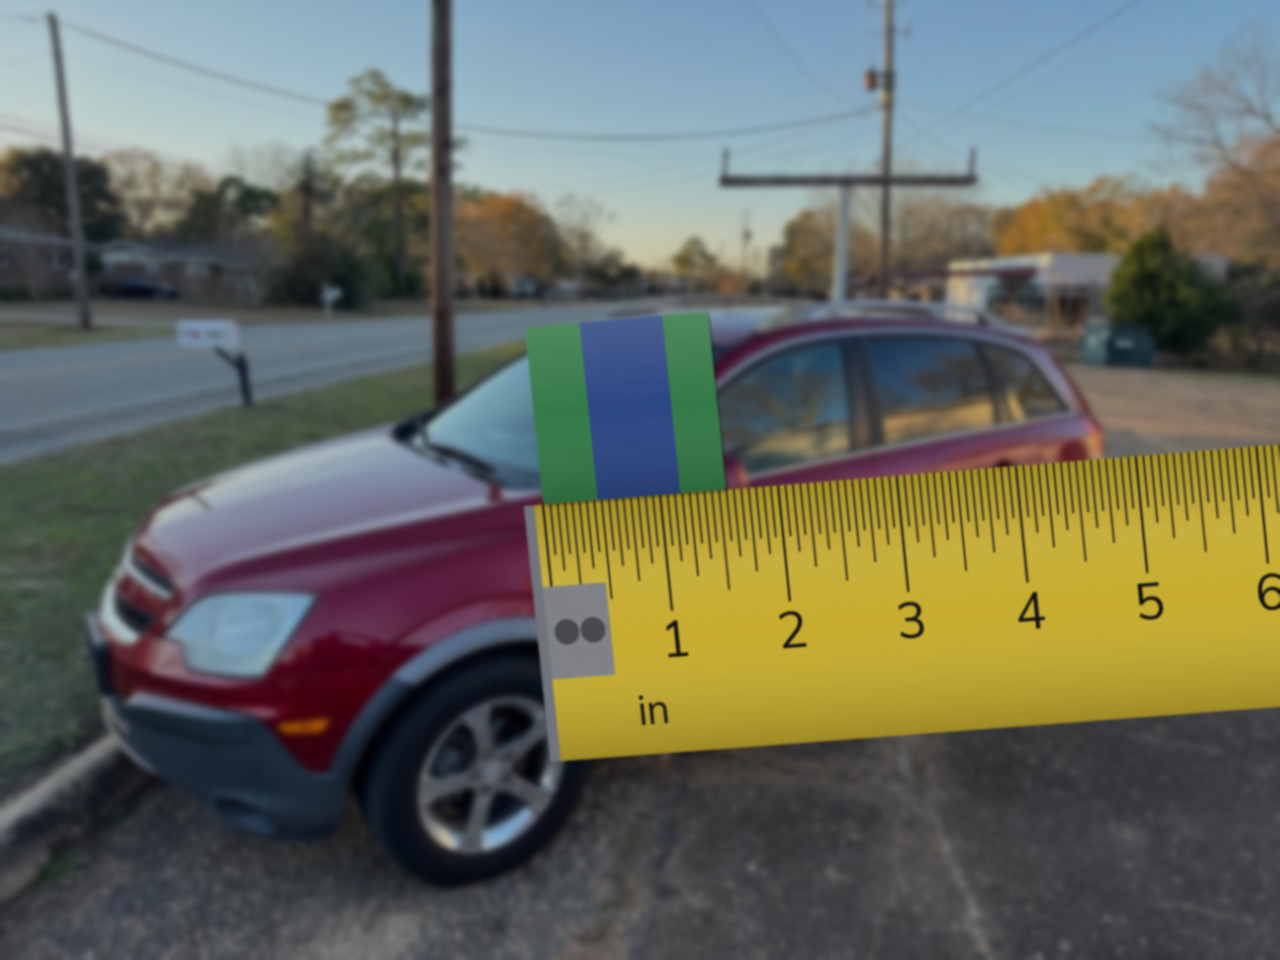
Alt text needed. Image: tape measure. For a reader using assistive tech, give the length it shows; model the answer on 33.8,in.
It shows 1.5625,in
